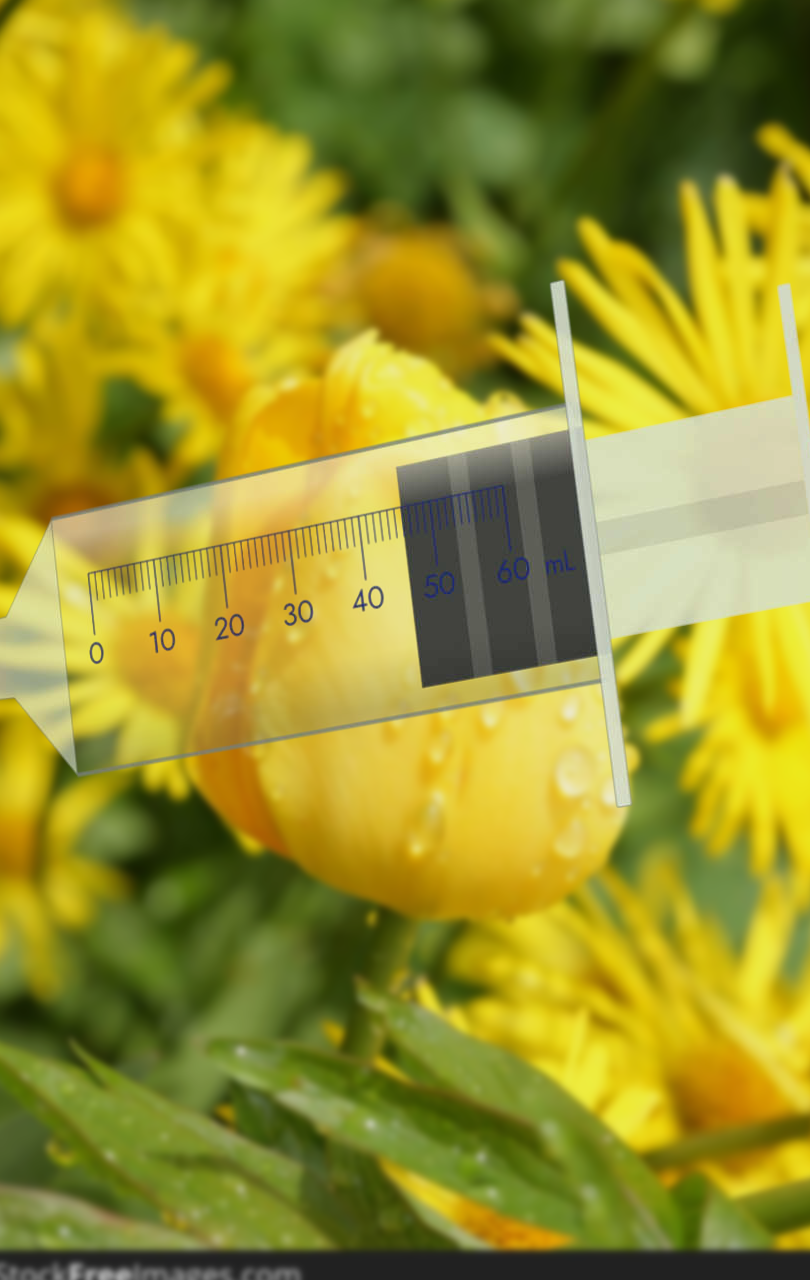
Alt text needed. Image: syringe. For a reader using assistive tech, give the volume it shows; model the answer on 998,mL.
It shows 46,mL
